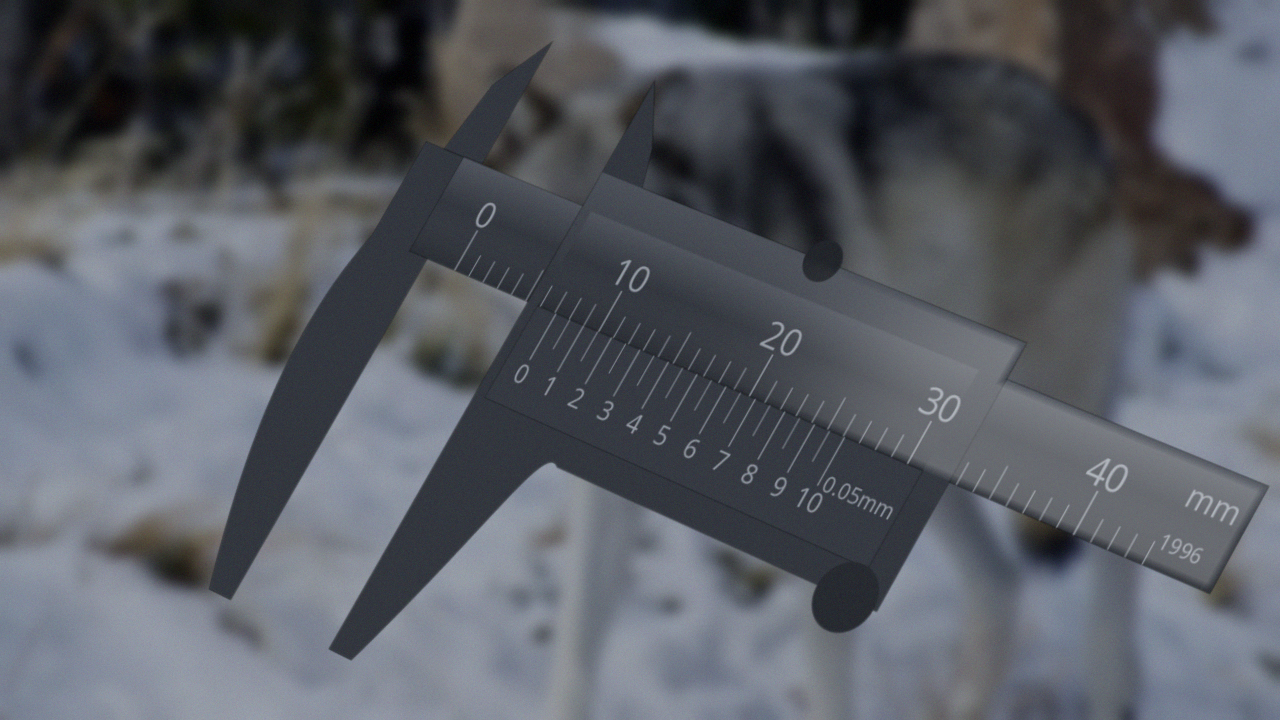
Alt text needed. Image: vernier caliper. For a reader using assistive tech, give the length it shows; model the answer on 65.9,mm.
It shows 7.1,mm
